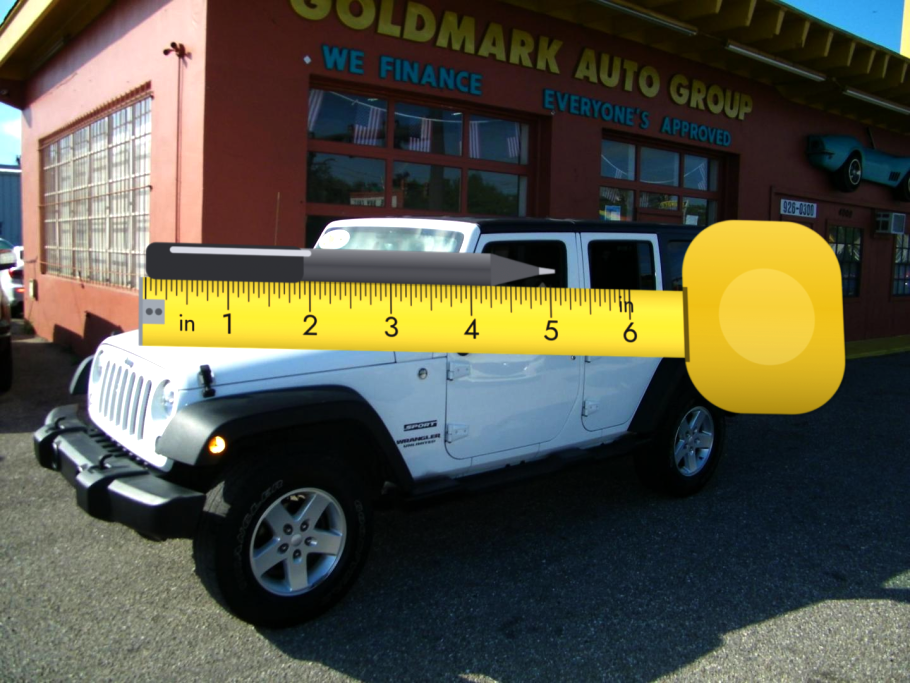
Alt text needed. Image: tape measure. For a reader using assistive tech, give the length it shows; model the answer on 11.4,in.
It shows 5.0625,in
